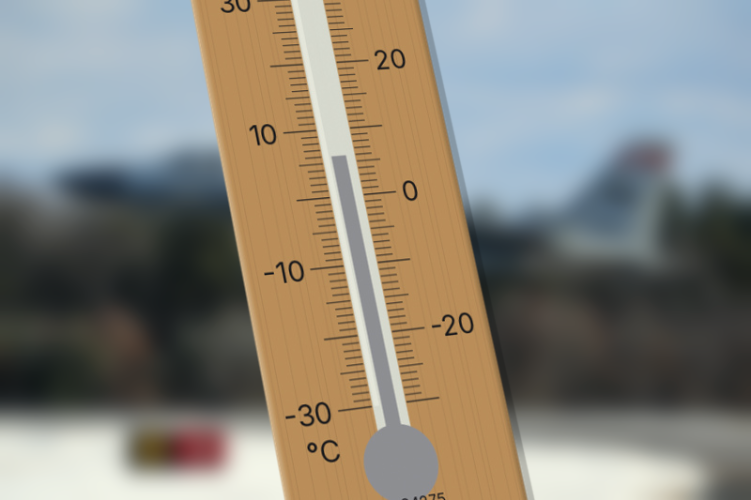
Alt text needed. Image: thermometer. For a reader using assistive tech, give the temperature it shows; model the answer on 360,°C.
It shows 6,°C
